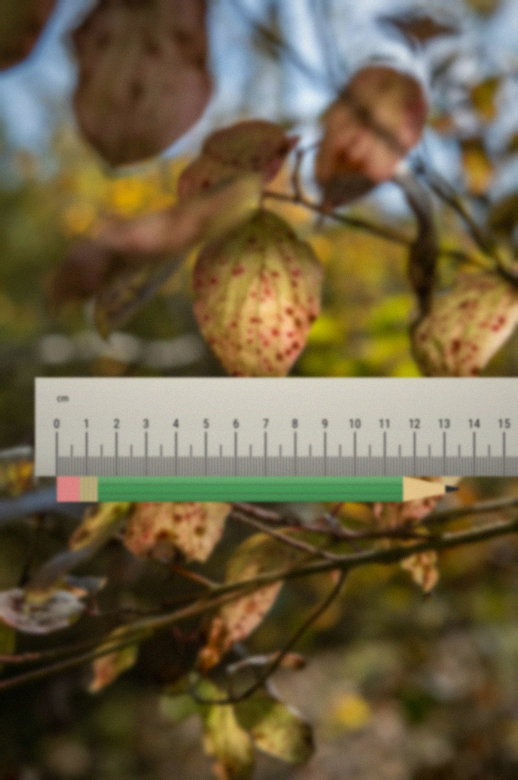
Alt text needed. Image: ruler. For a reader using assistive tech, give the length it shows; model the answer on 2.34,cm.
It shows 13.5,cm
